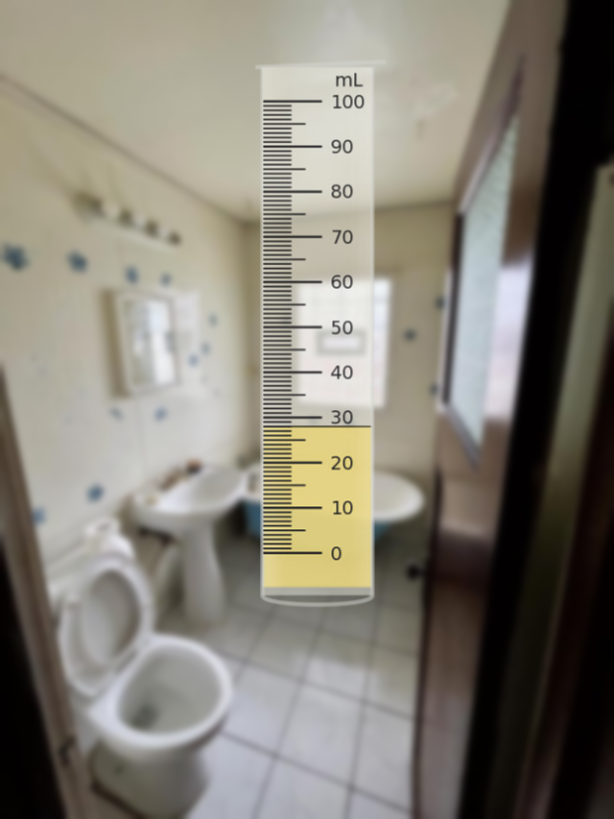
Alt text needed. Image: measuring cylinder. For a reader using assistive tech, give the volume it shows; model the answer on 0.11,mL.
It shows 28,mL
